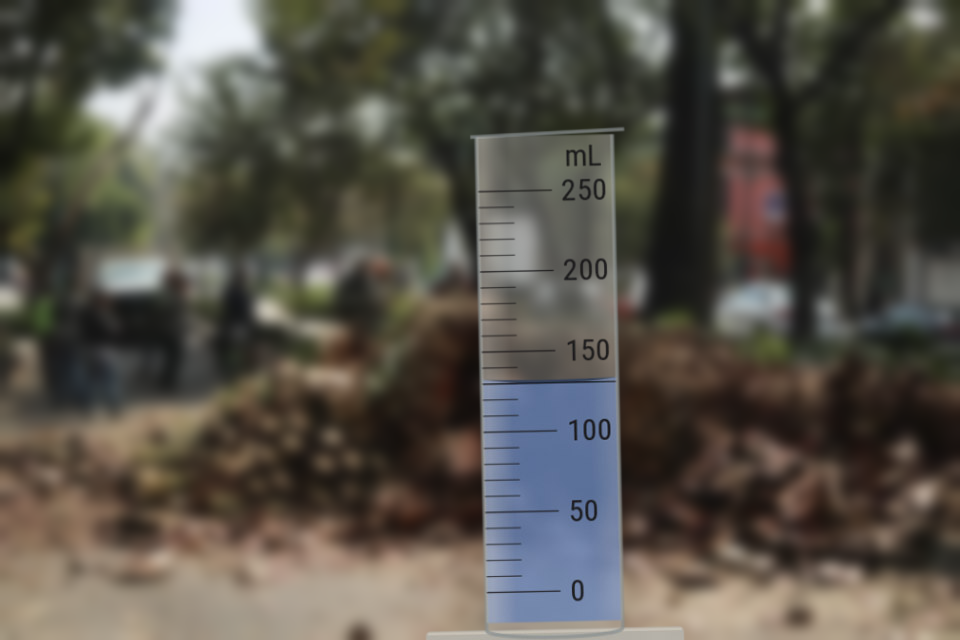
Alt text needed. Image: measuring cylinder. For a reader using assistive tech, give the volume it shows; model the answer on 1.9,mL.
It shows 130,mL
